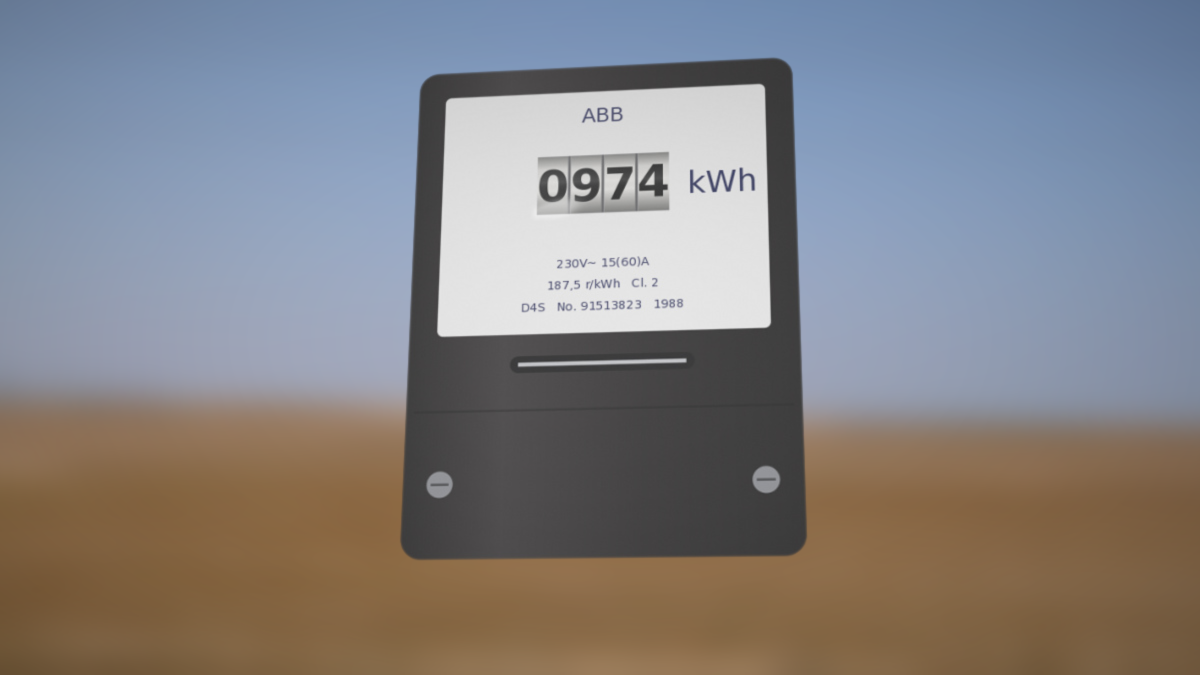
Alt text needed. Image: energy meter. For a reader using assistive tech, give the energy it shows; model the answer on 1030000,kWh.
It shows 974,kWh
